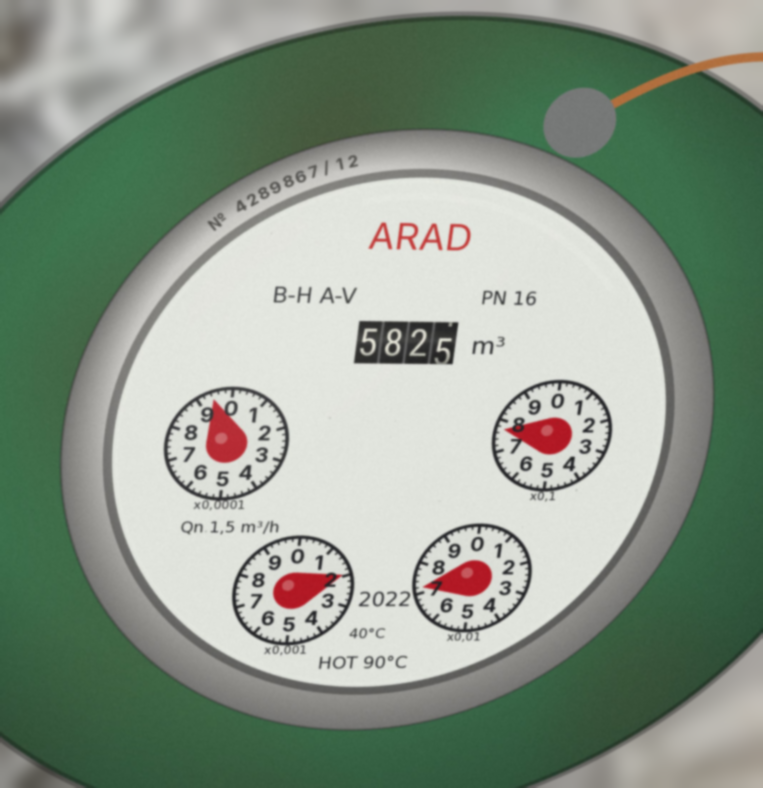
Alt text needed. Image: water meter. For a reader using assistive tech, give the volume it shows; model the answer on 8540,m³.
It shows 5824.7719,m³
